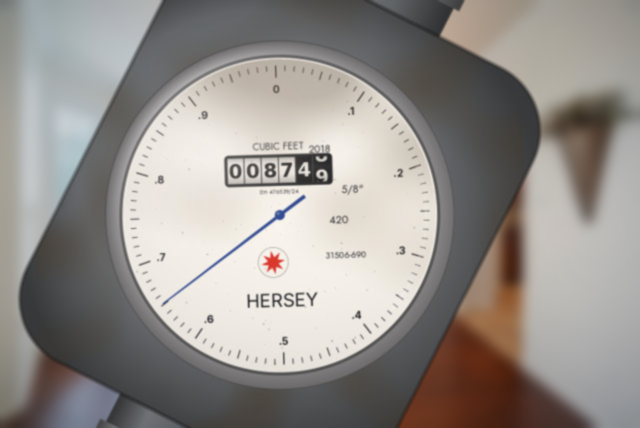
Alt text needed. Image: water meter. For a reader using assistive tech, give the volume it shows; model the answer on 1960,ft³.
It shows 8748.65,ft³
